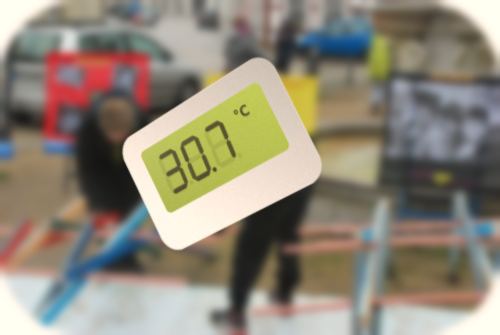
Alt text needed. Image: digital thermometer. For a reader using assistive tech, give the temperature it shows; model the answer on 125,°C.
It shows 30.7,°C
